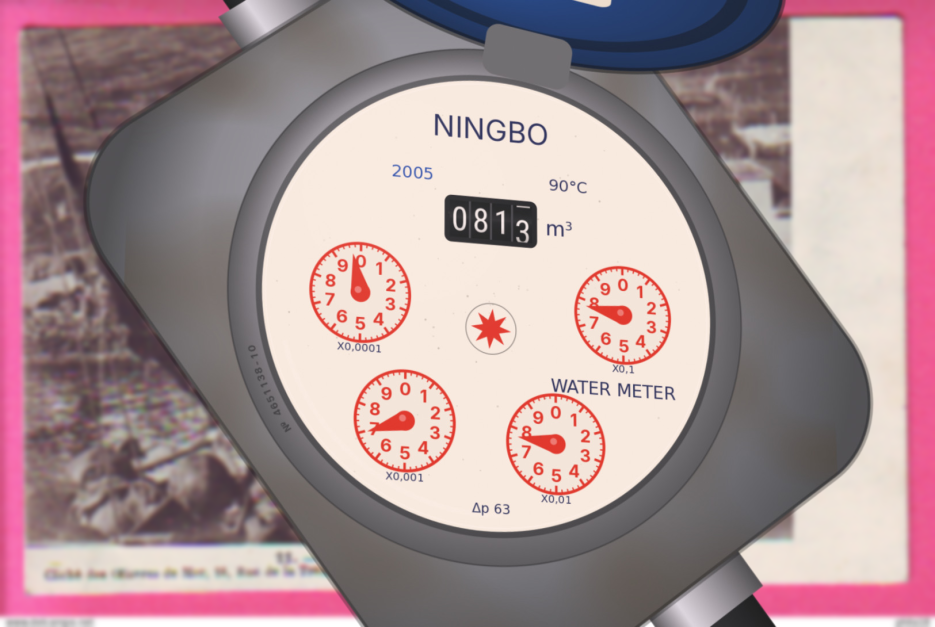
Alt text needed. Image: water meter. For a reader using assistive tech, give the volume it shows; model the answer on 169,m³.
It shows 812.7769,m³
